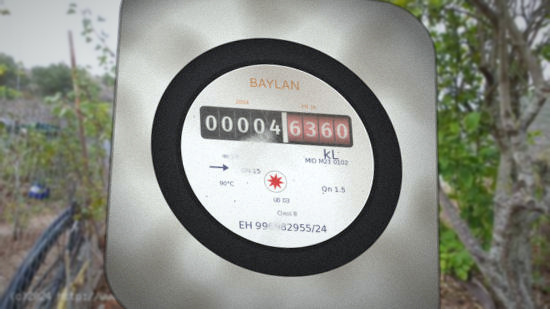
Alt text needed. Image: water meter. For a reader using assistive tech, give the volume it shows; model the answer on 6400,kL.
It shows 4.6360,kL
